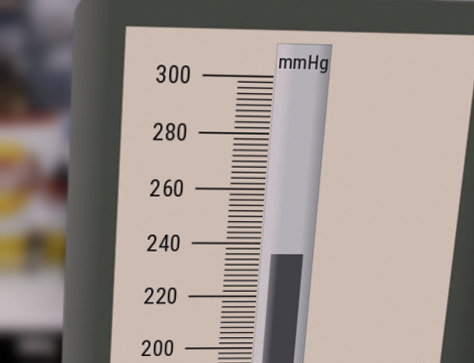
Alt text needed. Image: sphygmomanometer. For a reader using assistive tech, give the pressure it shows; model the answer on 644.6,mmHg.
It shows 236,mmHg
